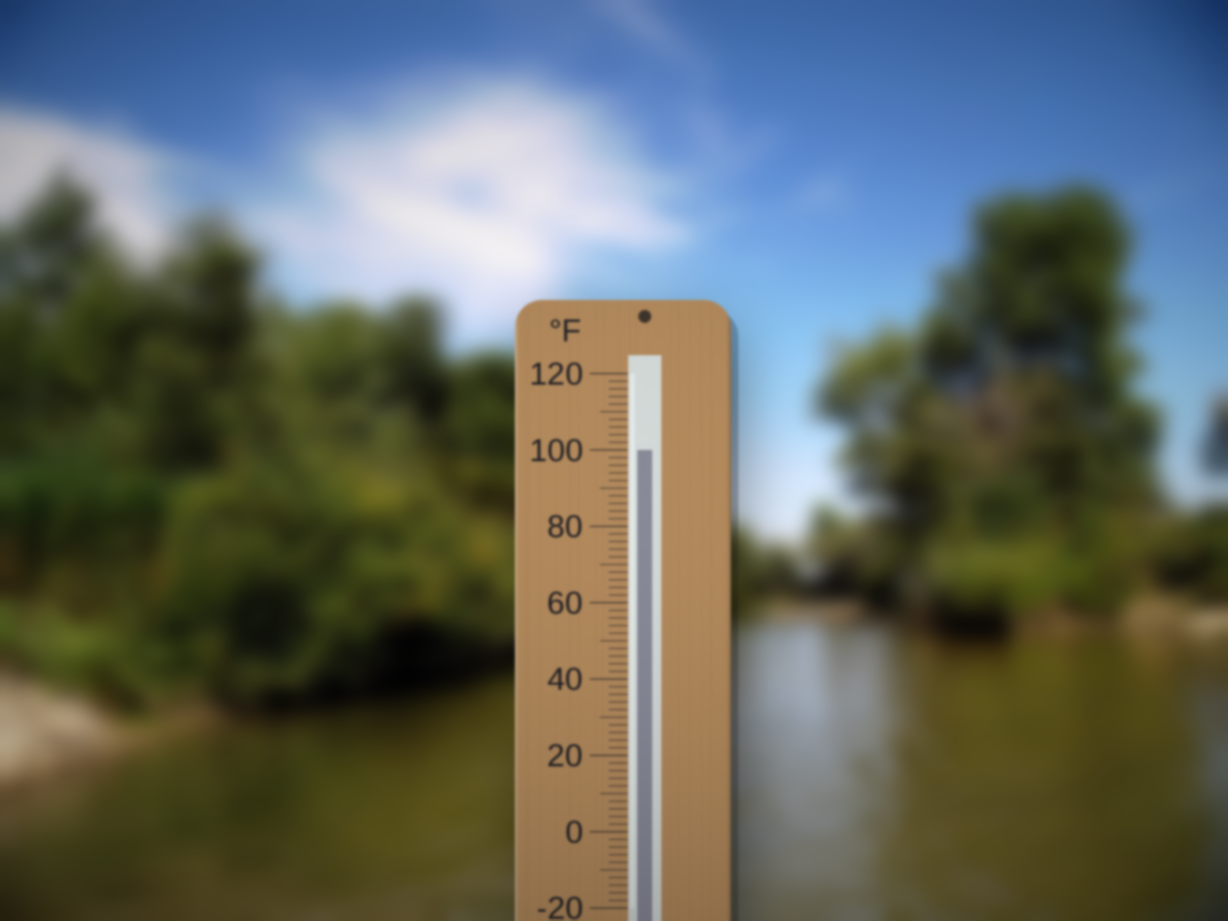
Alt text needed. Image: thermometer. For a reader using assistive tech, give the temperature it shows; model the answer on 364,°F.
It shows 100,°F
